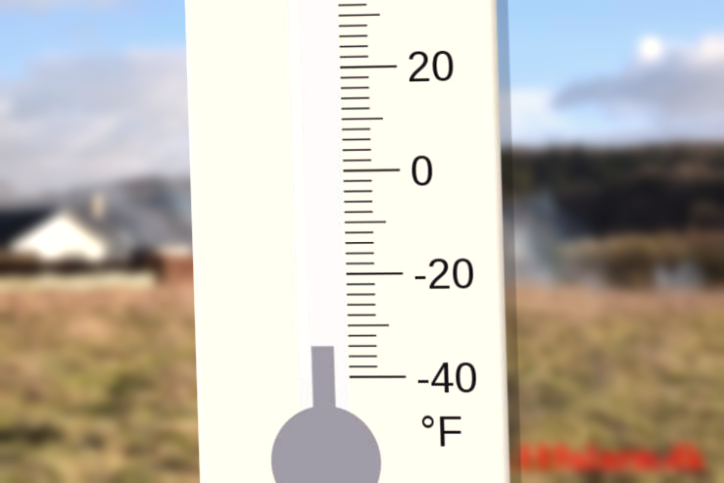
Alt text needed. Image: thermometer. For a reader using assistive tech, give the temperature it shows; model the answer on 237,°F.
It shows -34,°F
